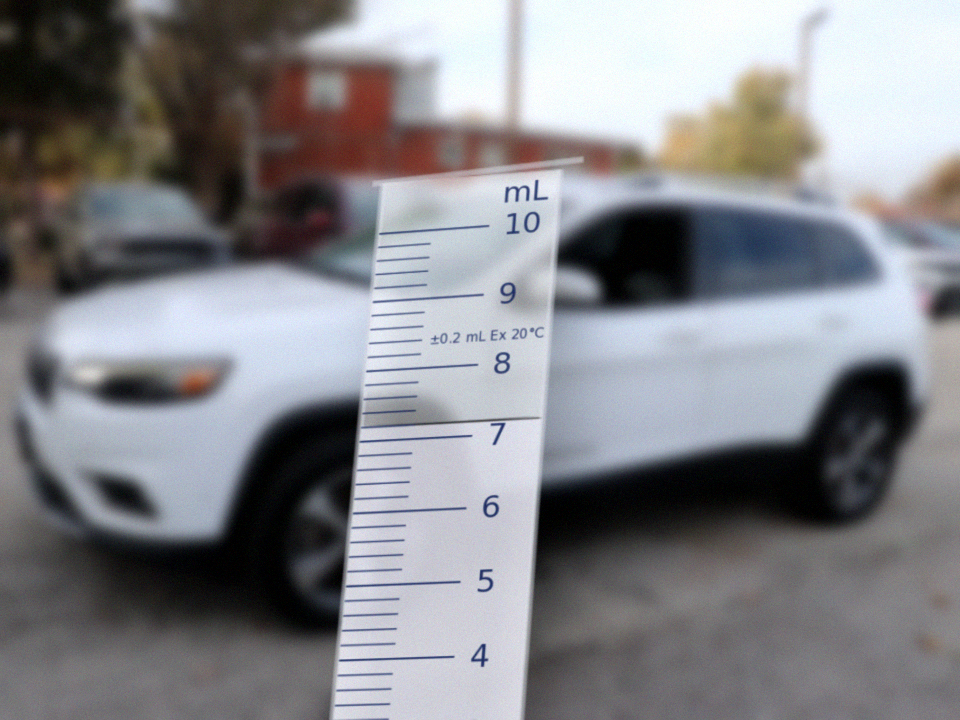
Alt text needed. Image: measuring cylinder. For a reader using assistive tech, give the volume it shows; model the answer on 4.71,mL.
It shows 7.2,mL
